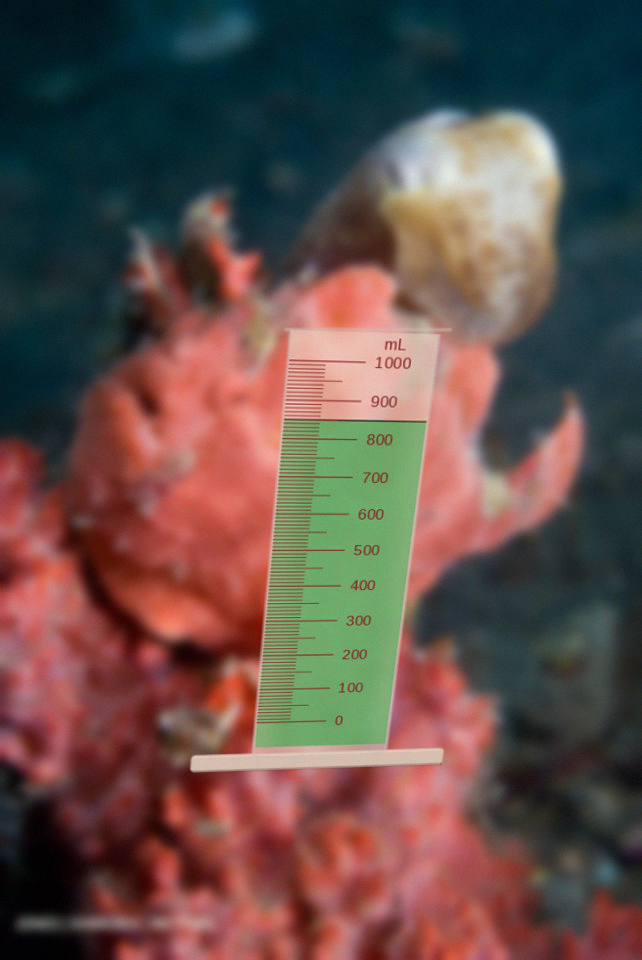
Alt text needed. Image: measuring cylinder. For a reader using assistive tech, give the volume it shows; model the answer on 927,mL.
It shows 850,mL
